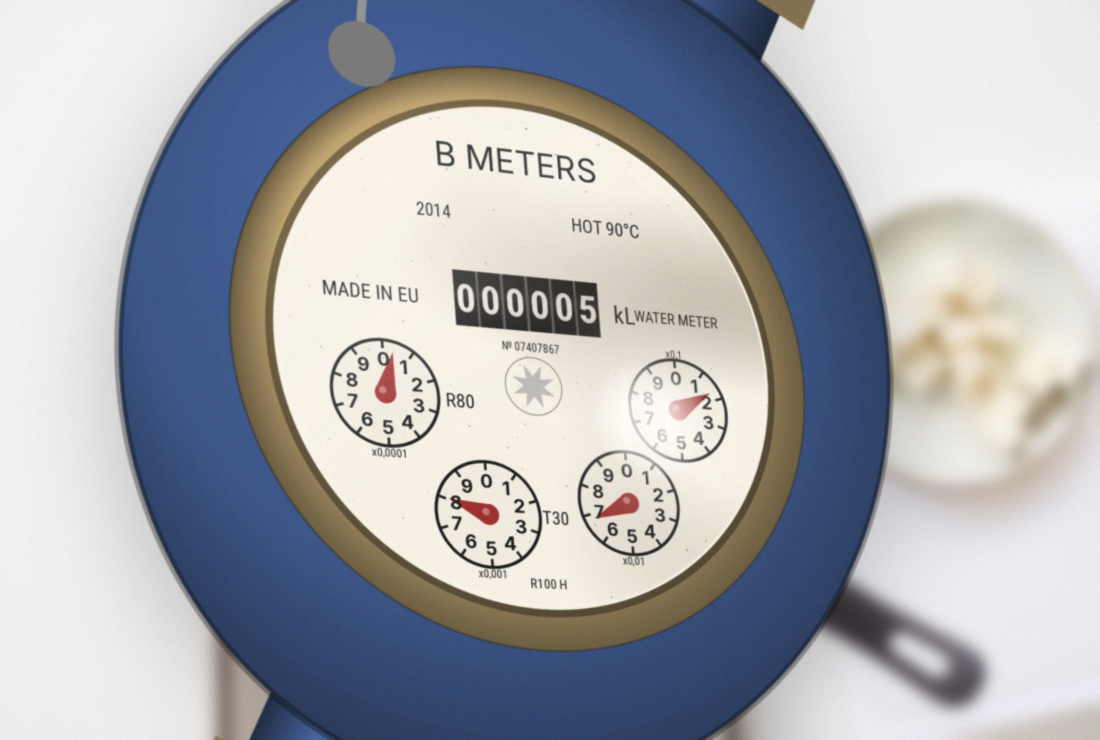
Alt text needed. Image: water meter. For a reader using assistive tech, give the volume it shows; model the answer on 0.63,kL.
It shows 5.1680,kL
